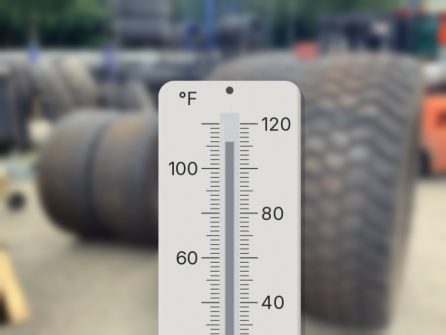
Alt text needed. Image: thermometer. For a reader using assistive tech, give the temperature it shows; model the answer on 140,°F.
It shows 112,°F
